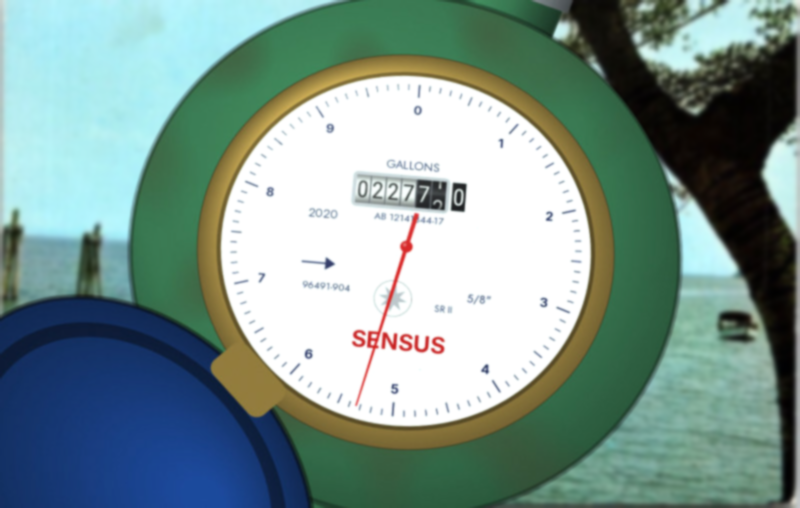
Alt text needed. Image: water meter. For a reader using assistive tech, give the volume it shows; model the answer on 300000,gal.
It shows 227715.3,gal
